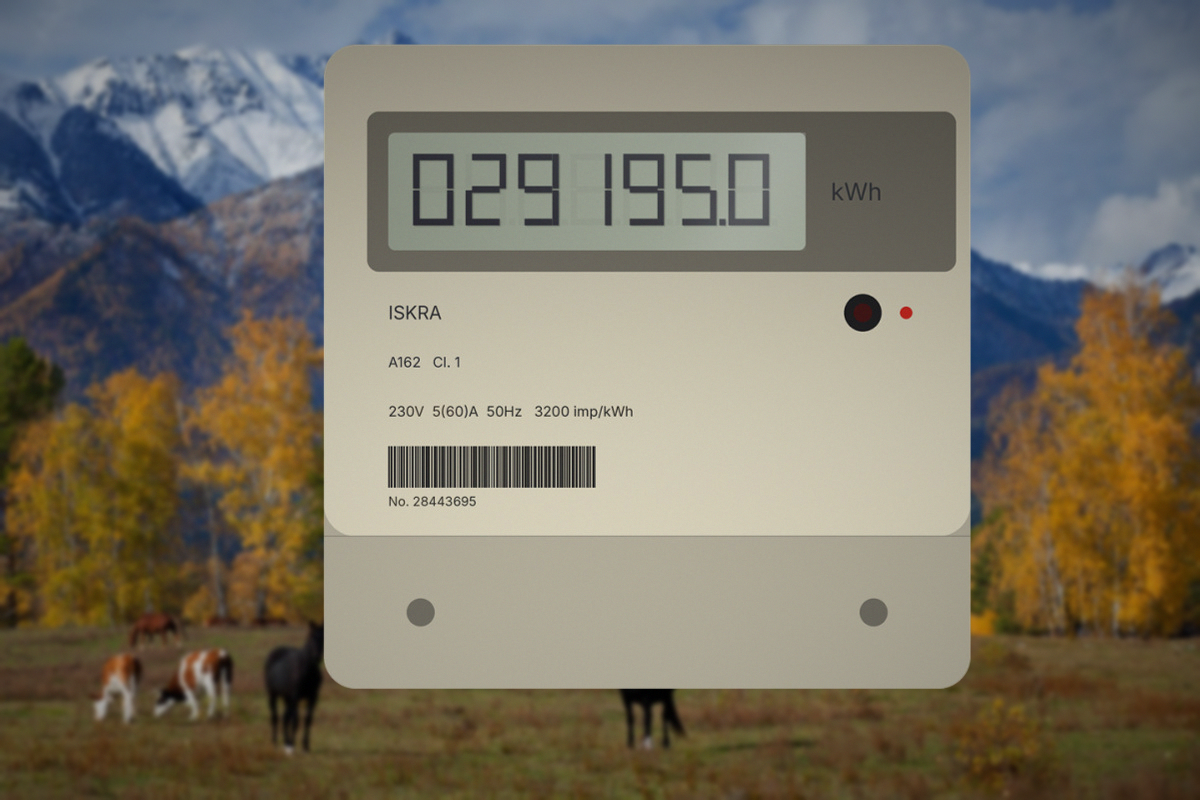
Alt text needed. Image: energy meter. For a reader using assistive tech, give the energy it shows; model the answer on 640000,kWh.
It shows 29195.0,kWh
